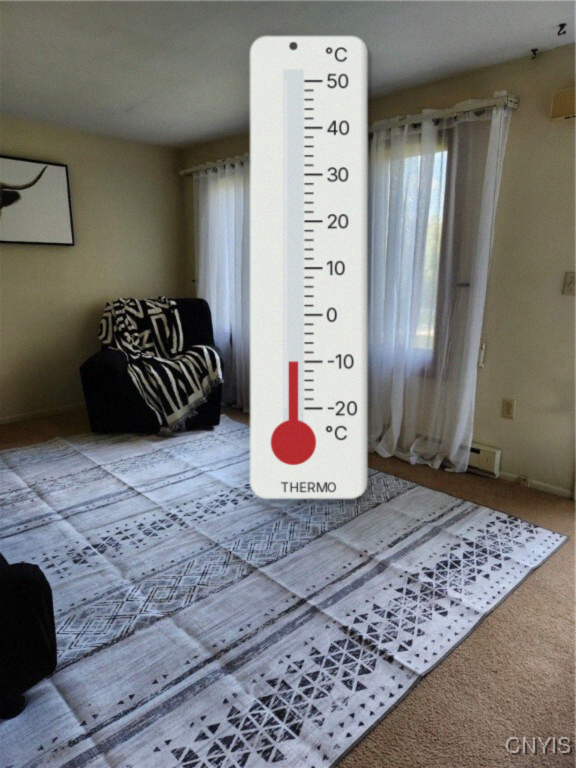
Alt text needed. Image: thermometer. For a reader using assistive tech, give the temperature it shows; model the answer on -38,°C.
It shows -10,°C
